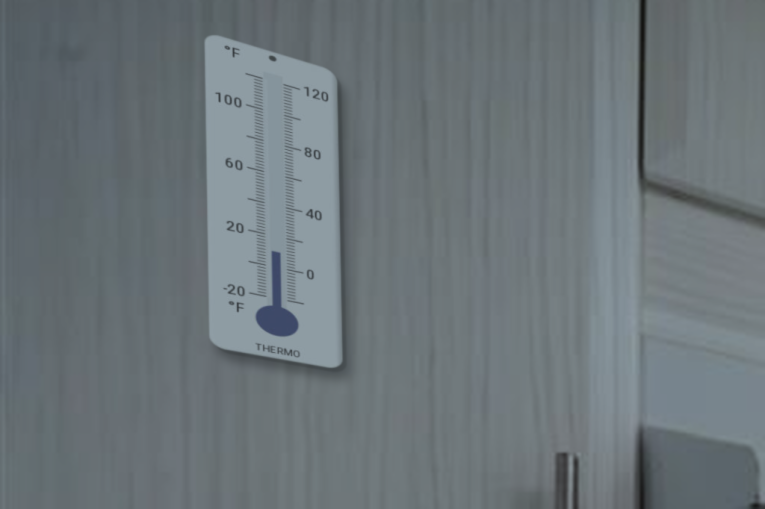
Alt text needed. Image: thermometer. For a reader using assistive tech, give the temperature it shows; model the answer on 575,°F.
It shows 10,°F
